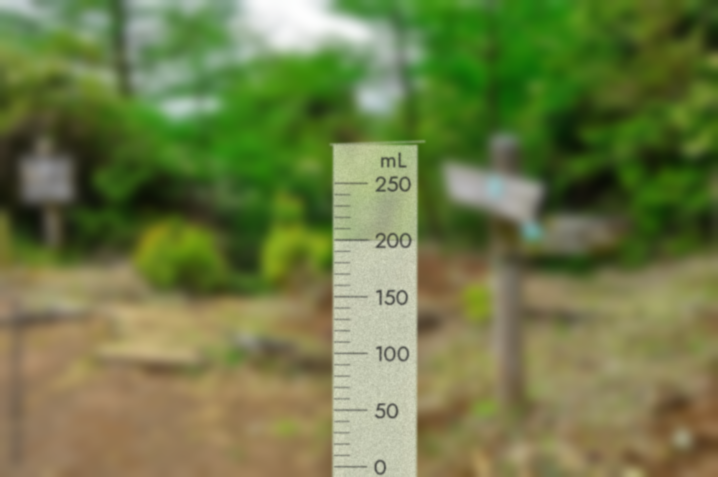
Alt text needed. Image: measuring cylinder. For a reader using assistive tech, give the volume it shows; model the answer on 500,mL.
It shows 200,mL
